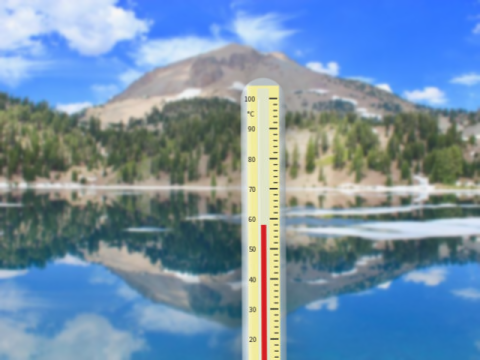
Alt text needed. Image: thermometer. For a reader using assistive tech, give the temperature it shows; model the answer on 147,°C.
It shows 58,°C
